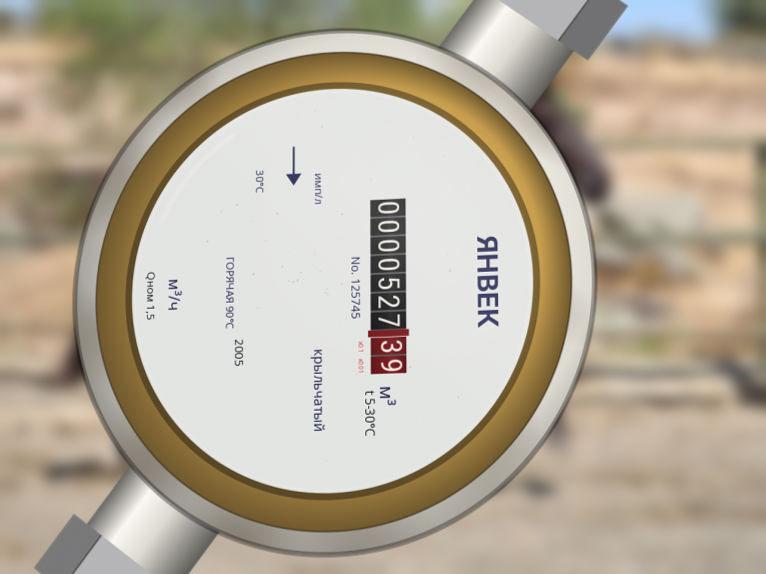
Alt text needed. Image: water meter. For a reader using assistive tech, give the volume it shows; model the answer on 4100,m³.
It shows 527.39,m³
